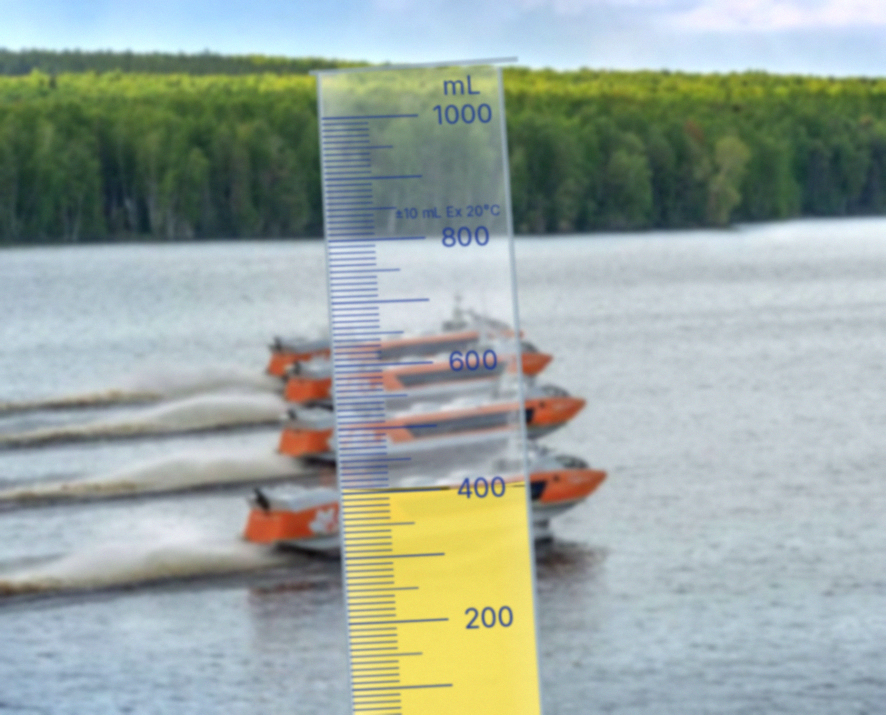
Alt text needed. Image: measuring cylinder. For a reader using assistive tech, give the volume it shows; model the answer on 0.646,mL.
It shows 400,mL
